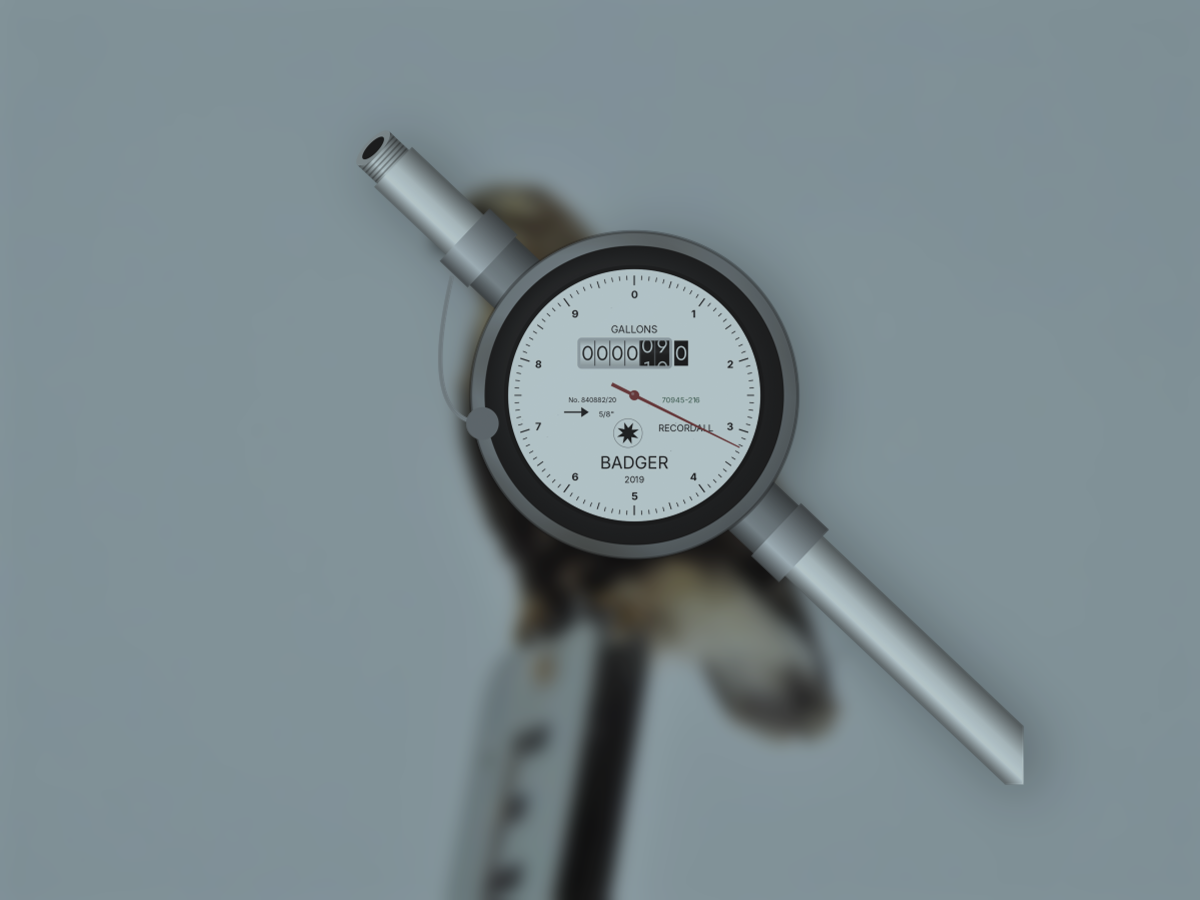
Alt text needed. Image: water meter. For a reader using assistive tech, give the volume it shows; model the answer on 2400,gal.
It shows 93.2,gal
